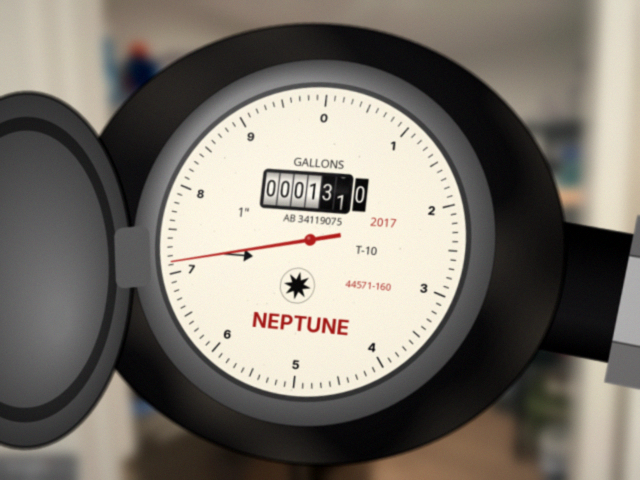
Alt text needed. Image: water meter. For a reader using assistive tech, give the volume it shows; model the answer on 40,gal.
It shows 1307.1,gal
